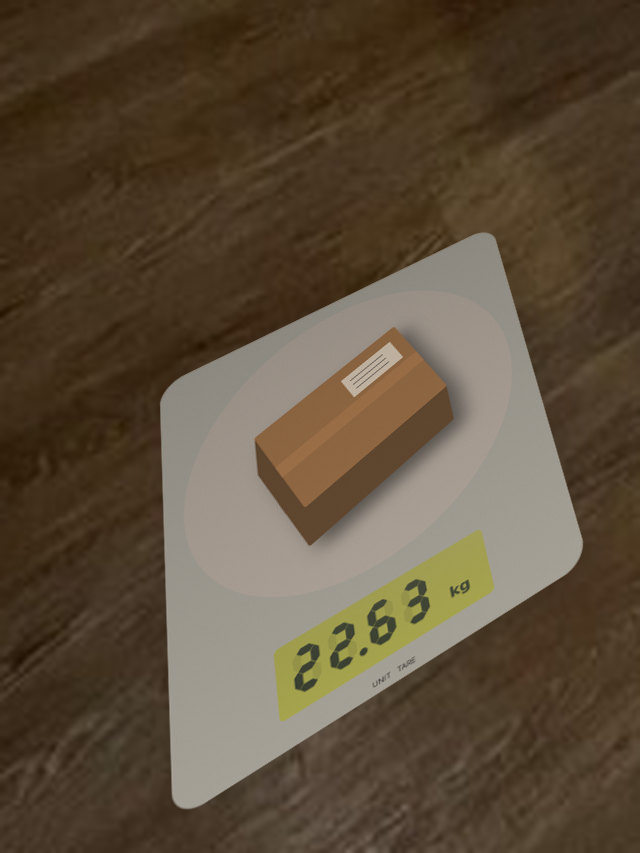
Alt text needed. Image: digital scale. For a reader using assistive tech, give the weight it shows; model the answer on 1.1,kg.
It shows 22.63,kg
